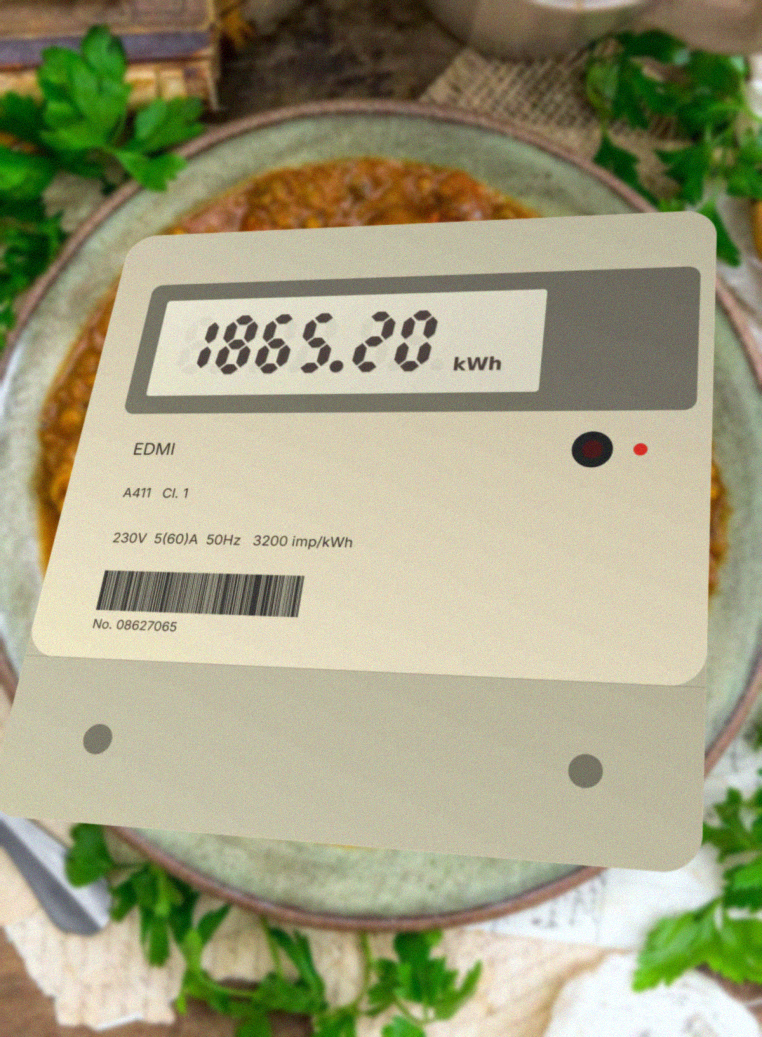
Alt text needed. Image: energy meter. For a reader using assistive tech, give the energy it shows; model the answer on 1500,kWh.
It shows 1865.20,kWh
